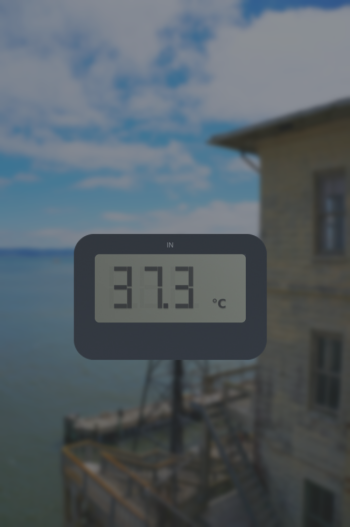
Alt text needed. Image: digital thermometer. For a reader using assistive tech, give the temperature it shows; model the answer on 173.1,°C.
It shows 37.3,°C
